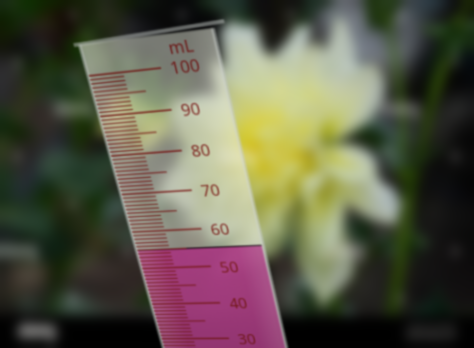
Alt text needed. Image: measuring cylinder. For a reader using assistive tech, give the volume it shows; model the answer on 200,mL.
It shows 55,mL
